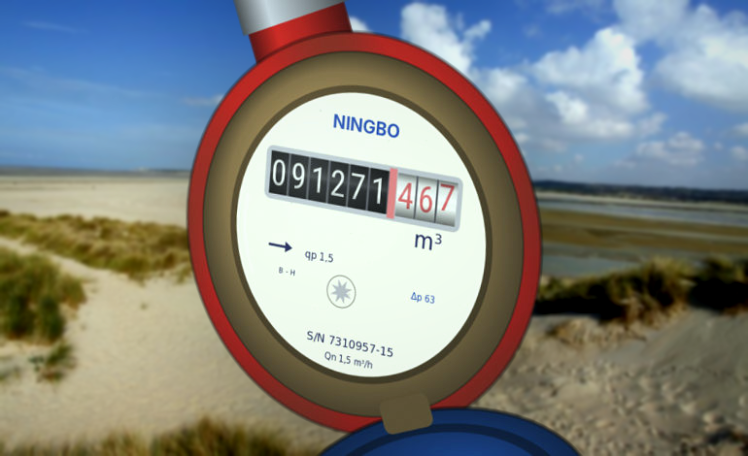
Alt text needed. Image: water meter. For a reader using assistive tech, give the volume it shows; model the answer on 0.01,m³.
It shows 91271.467,m³
